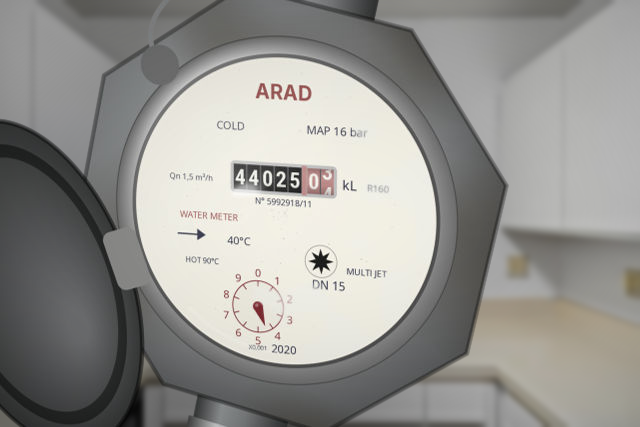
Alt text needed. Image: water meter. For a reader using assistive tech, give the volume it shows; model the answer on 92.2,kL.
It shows 44025.034,kL
